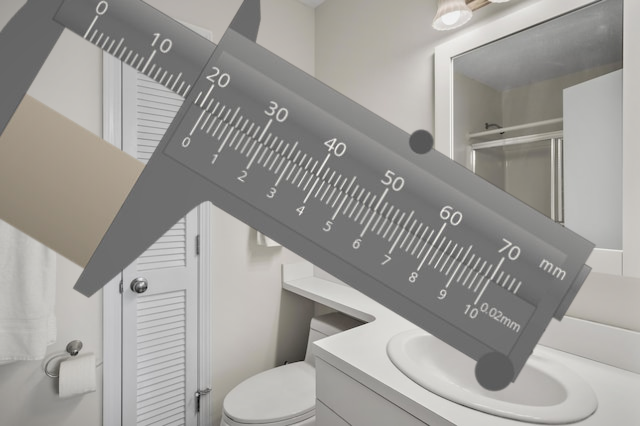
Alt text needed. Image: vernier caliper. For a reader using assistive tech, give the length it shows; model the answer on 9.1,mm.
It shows 20.8,mm
